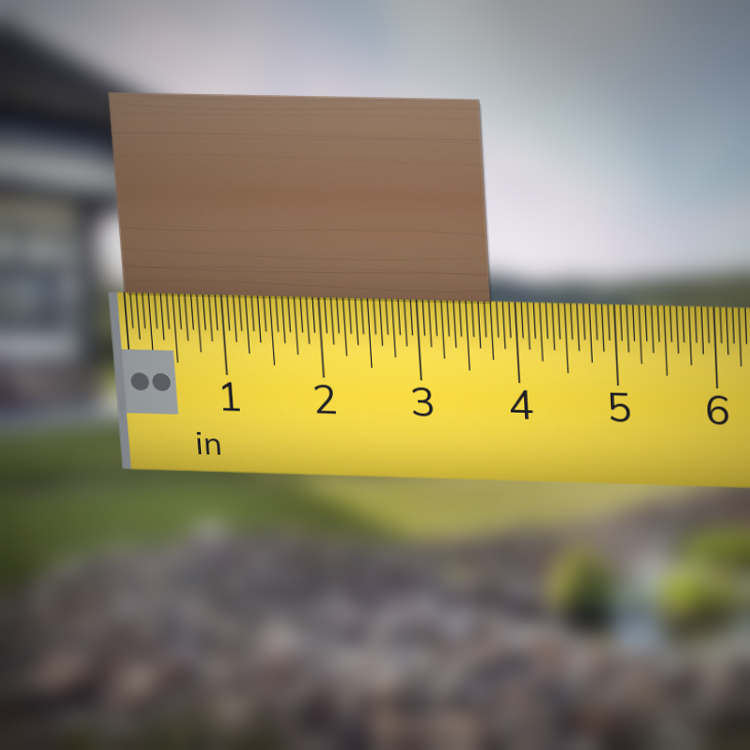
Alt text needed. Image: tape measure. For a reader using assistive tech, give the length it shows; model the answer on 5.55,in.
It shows 3.75,in
